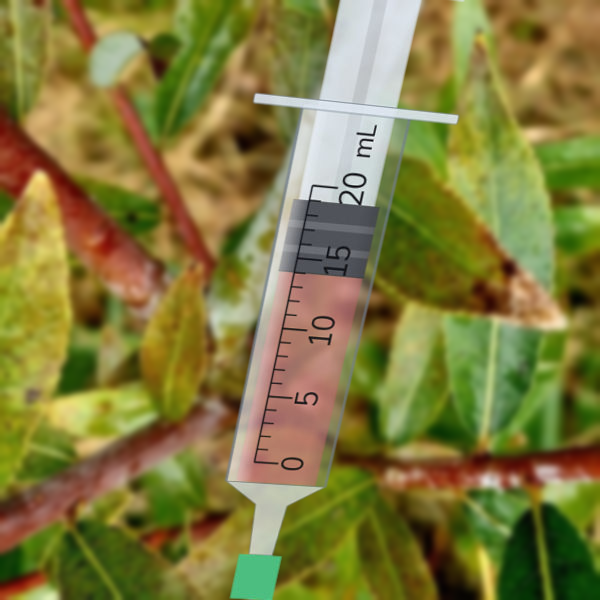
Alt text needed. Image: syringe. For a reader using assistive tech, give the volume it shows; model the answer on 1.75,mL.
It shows 14,mL
